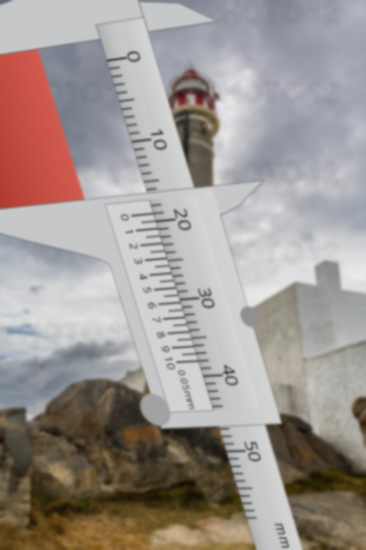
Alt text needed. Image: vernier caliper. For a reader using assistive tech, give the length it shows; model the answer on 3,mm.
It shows 19.0,mm
